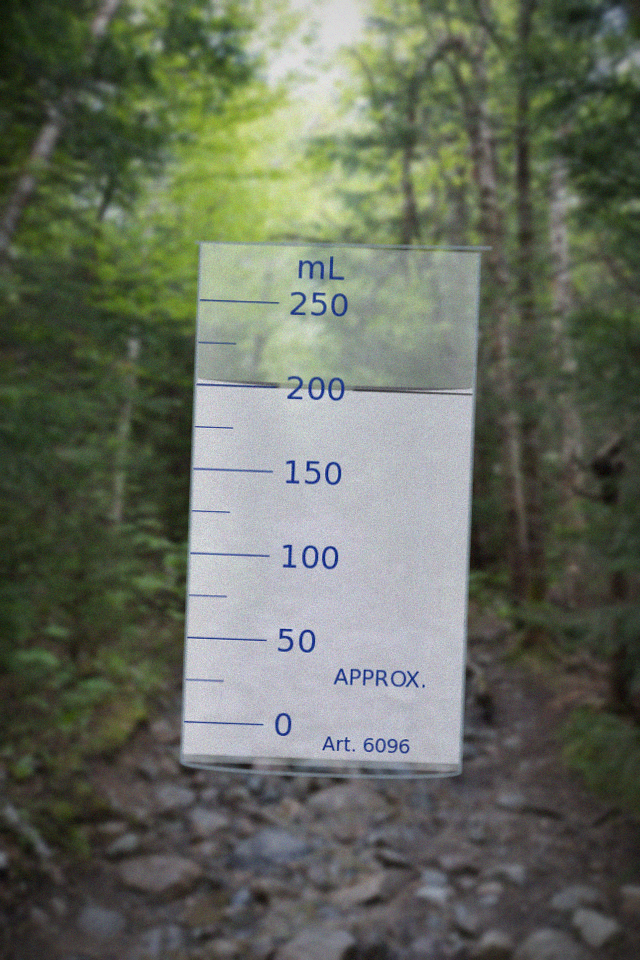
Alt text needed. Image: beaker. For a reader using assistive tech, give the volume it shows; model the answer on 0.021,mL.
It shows 200,mL
